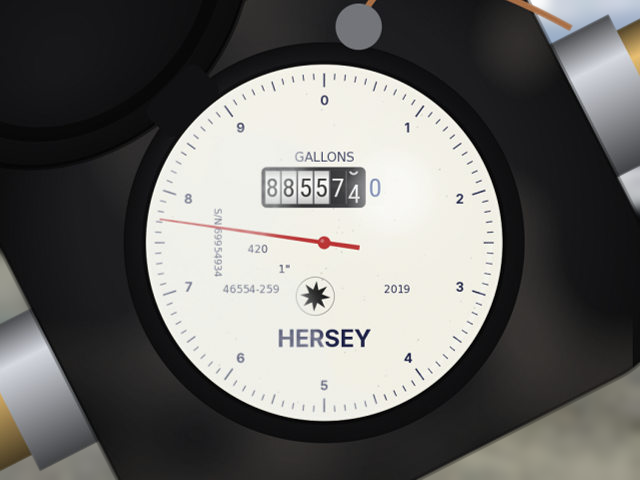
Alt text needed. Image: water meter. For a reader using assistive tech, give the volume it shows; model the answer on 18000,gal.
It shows 8855737.7,gal
